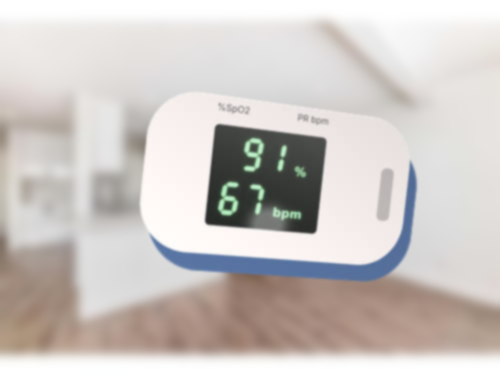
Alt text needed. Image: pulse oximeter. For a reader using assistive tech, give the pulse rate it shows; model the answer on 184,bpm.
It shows 67,bpm
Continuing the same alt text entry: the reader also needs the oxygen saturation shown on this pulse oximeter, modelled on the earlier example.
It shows 91,%
